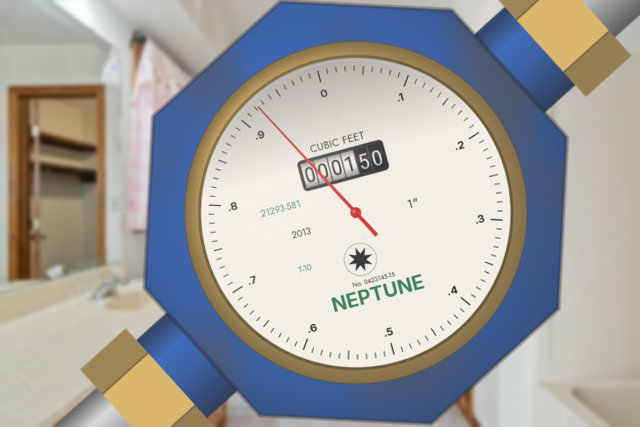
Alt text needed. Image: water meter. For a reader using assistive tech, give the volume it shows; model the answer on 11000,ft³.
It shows 149.92,ft³
